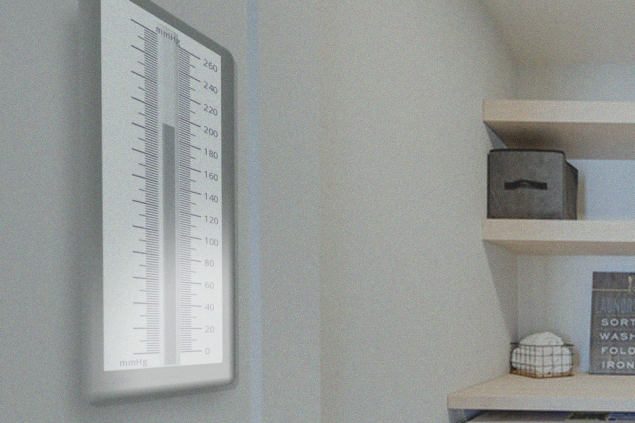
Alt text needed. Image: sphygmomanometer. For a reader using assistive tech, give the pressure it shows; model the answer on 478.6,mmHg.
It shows 190,mmHg
